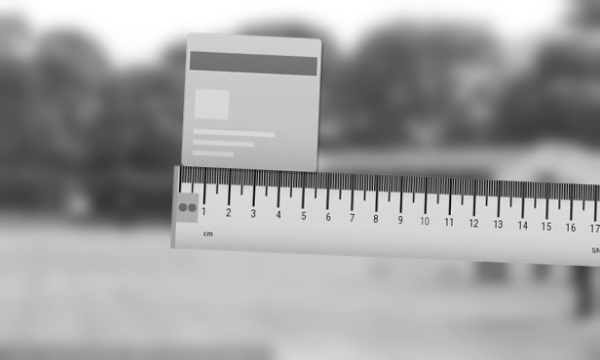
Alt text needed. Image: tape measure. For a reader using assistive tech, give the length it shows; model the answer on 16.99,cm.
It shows 5.5,cm
